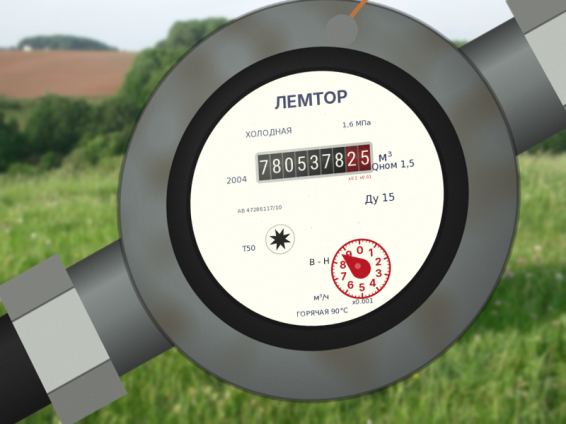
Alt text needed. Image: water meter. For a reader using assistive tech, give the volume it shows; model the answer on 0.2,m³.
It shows 7805378.258,m³
